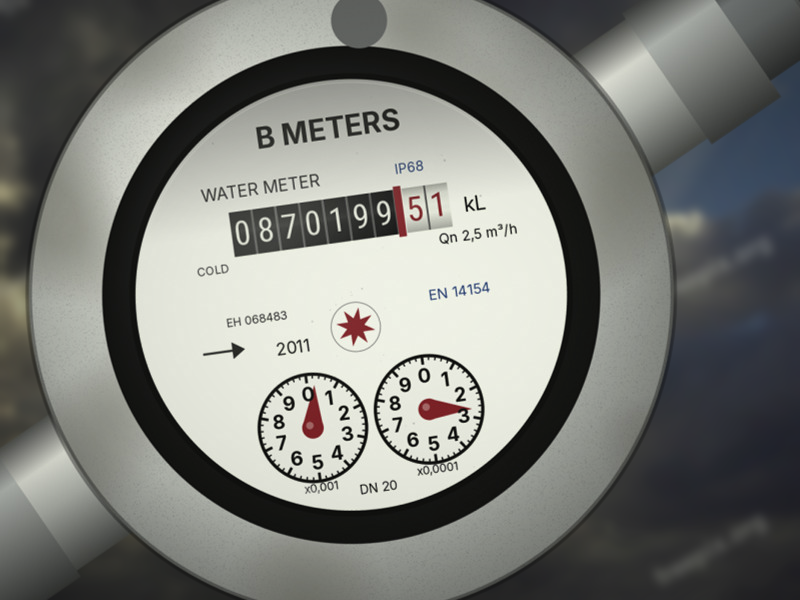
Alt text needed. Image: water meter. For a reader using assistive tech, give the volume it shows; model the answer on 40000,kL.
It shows 870199.5102,kL
